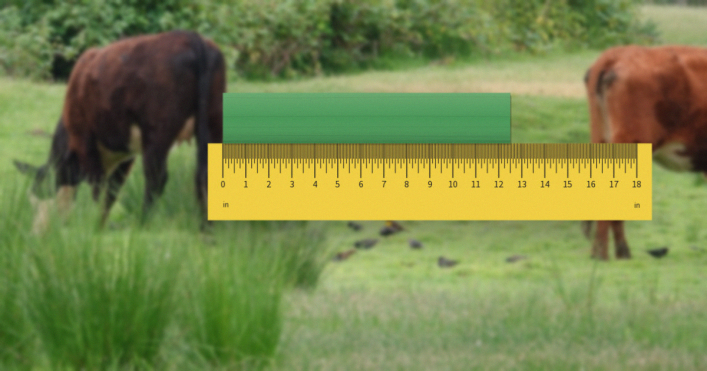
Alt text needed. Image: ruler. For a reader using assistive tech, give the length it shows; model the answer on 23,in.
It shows 12.5,in
